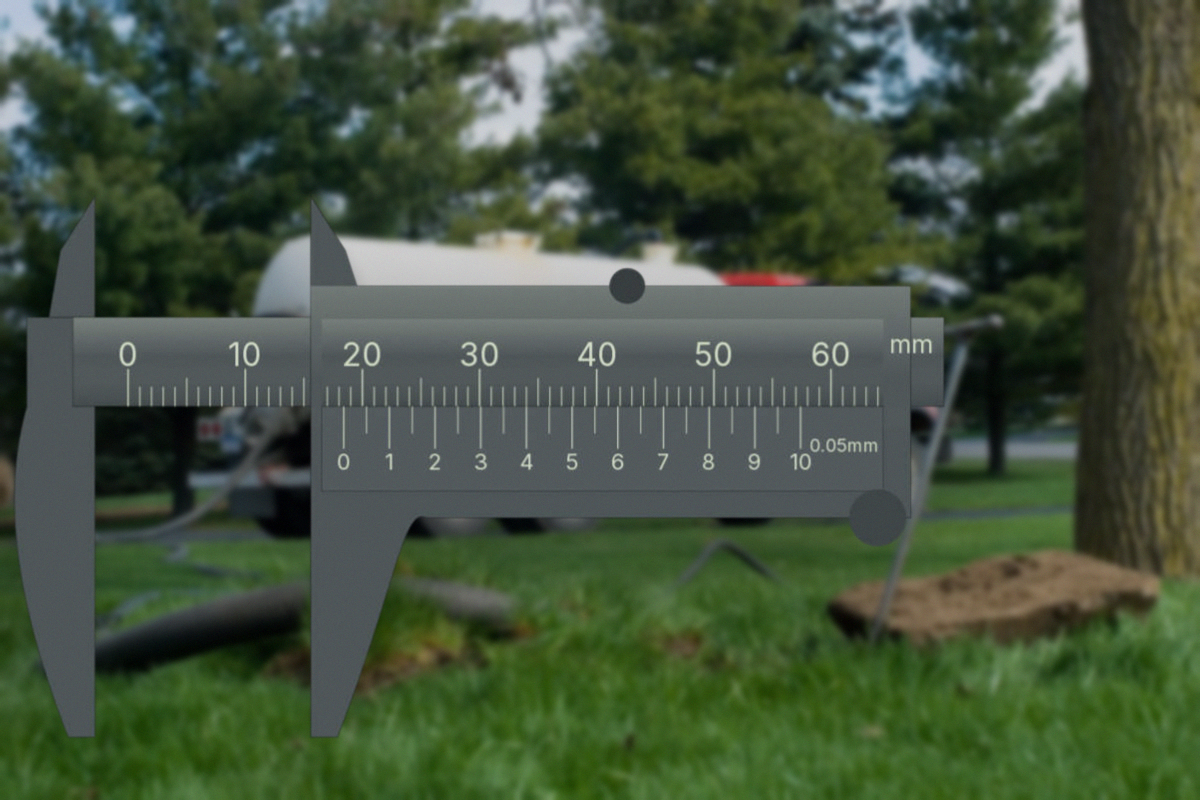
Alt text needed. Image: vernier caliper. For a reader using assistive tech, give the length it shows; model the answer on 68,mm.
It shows 18.4,mm
